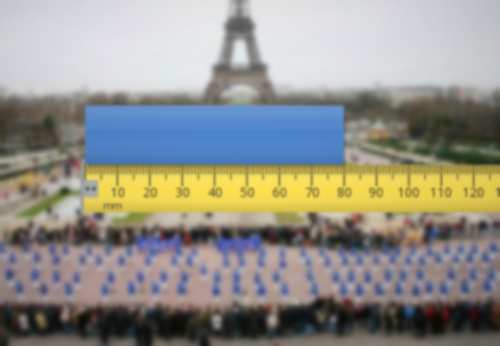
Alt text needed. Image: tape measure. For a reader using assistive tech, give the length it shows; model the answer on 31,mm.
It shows 80,mm
